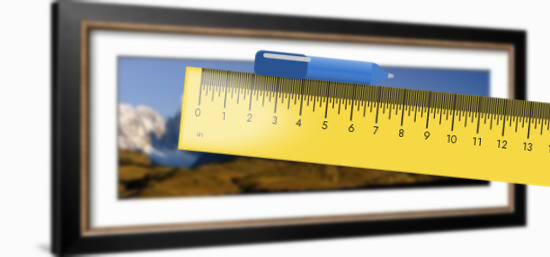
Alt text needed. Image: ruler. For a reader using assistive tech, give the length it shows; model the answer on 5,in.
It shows 5.5,in
